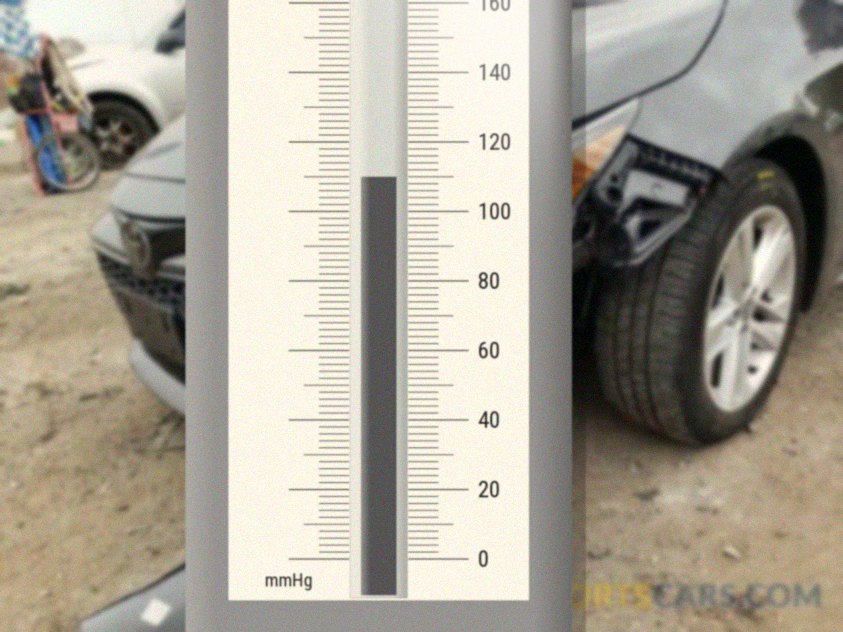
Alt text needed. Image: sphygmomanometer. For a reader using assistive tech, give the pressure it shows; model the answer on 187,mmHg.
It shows 110,mmHg
